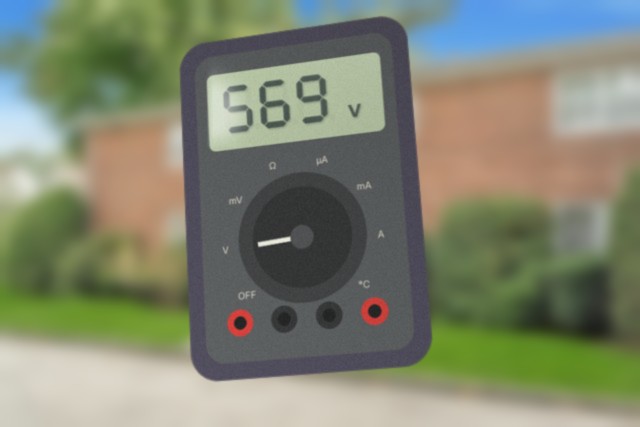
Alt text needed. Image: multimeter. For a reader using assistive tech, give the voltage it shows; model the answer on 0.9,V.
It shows 569,V
